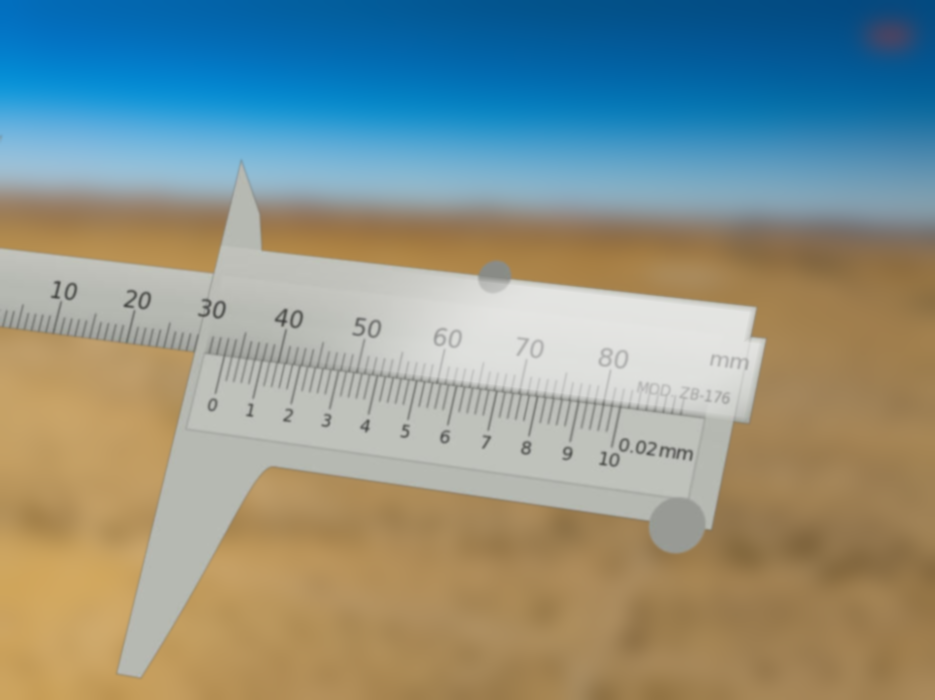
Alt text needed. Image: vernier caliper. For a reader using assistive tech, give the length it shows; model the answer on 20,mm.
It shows 33.0,mm
